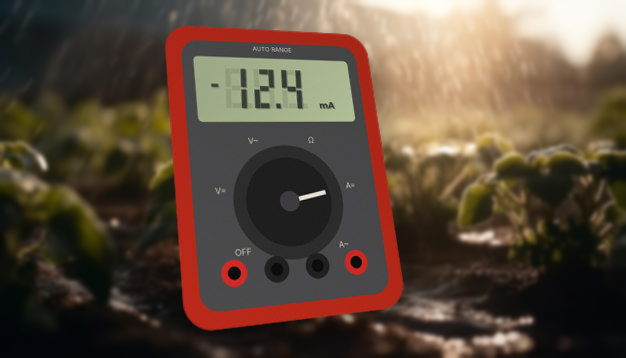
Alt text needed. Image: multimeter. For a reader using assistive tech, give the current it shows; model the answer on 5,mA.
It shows -12.4,mA
